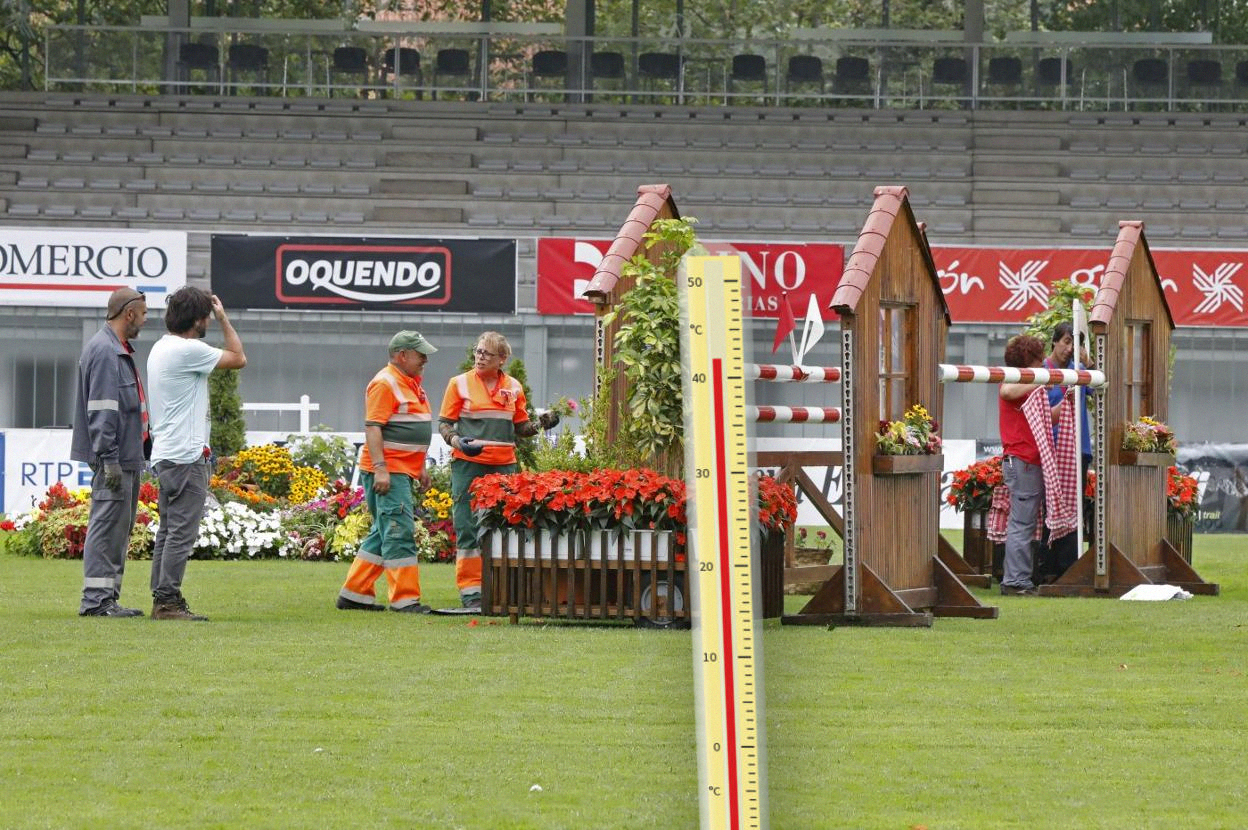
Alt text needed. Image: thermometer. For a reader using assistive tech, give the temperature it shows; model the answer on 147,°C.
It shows 42,°C
